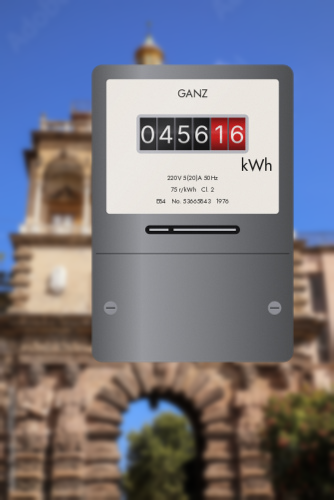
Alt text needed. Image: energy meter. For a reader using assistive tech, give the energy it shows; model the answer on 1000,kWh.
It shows 456.16,kWh
